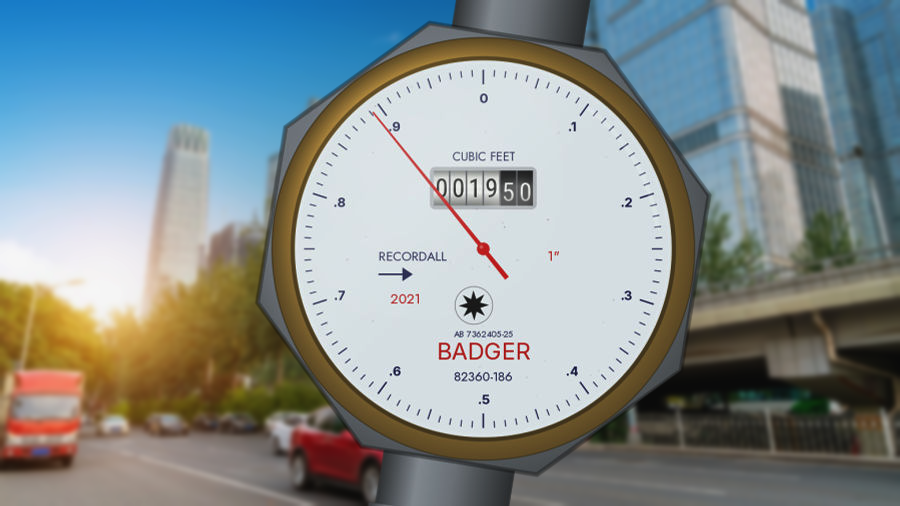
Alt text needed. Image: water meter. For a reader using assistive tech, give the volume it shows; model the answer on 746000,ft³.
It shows 1949.89,ft³
